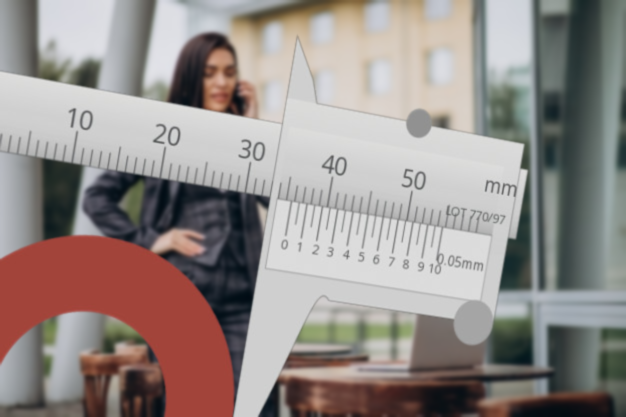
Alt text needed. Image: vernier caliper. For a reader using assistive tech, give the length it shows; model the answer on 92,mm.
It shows 35.6,mm
